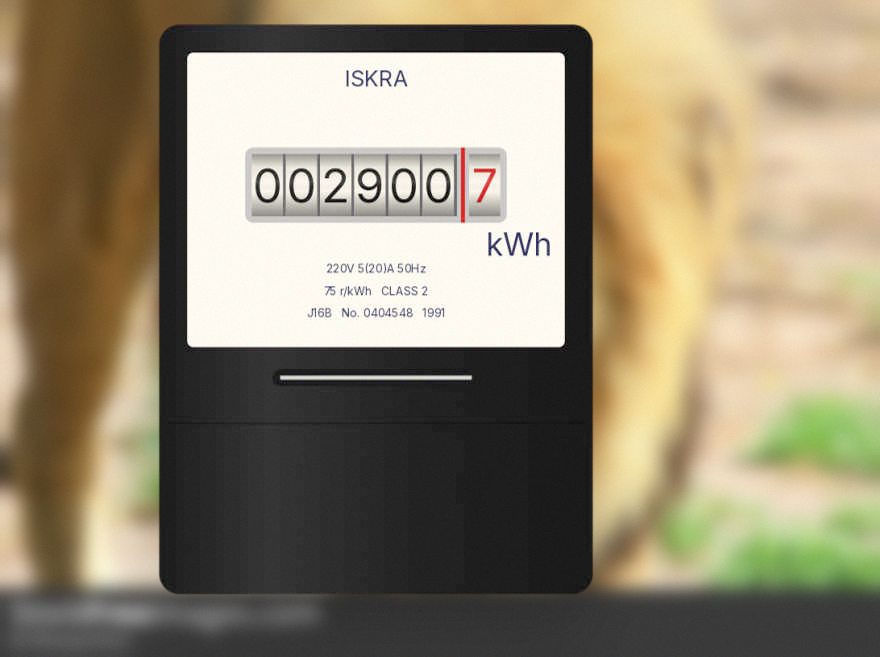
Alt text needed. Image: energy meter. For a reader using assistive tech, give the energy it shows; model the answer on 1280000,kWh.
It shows 2900.7,kWh
